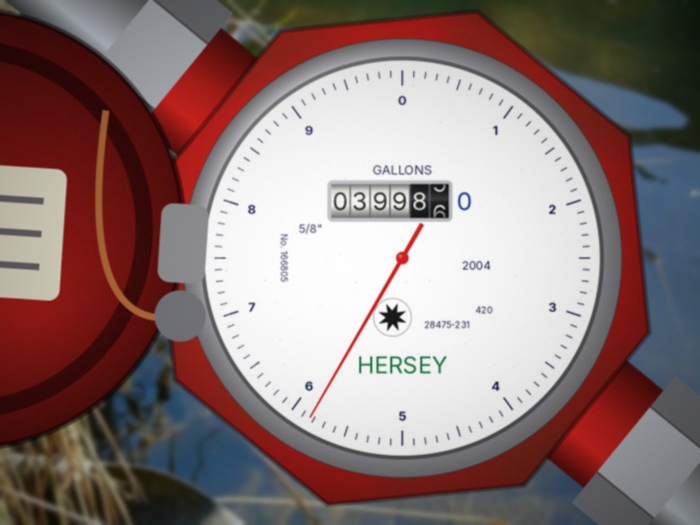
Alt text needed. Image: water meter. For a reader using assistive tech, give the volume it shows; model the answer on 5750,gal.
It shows 399855.8,gal
